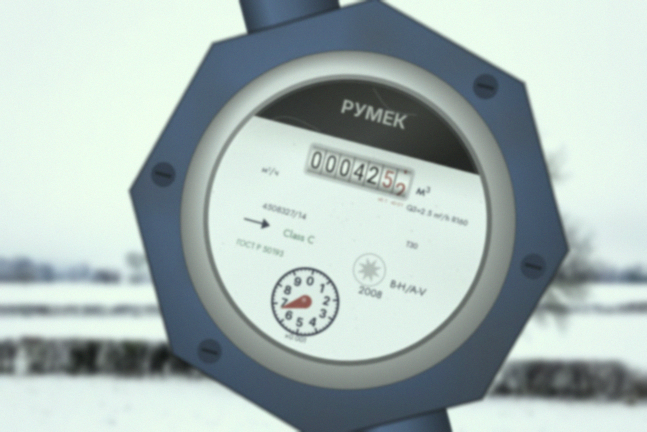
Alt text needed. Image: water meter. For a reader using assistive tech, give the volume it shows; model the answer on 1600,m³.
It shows 42.516,m³
